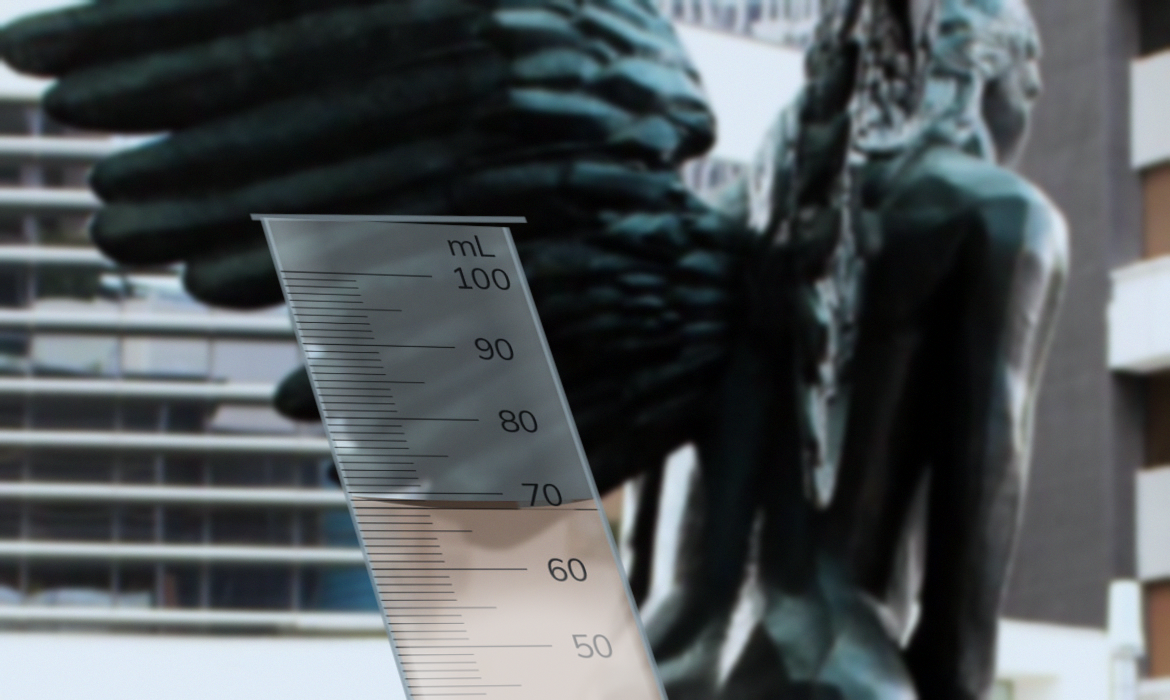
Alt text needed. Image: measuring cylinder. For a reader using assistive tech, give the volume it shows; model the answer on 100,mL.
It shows 68,mL
